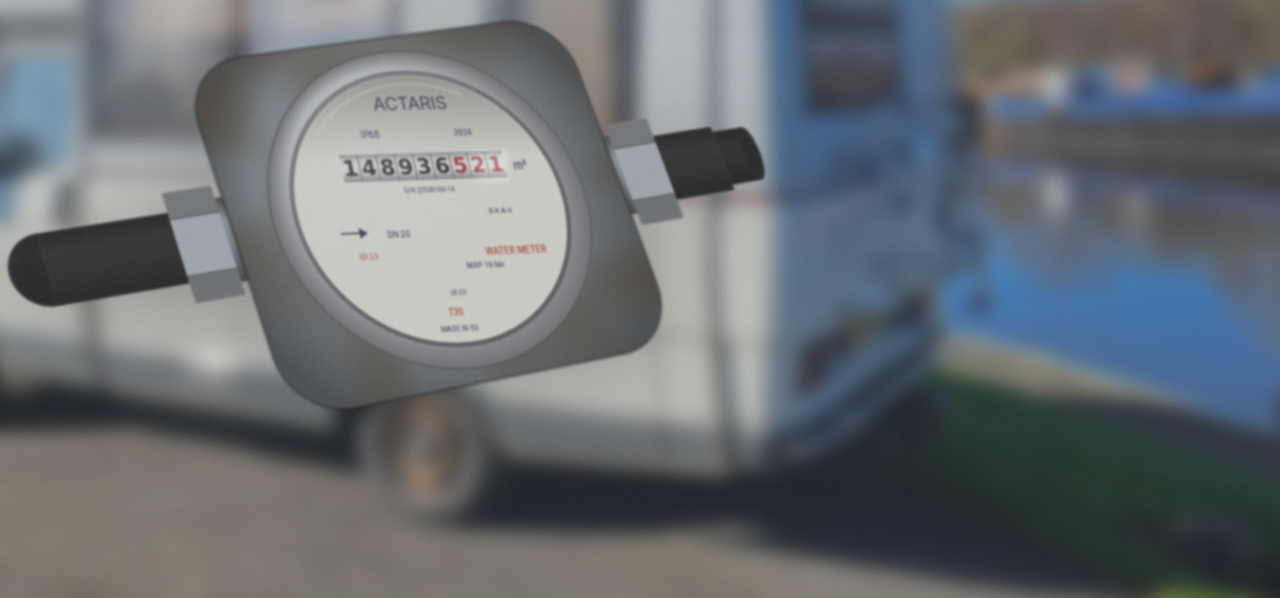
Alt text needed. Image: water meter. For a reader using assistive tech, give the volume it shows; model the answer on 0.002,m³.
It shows 148936.521,m³
